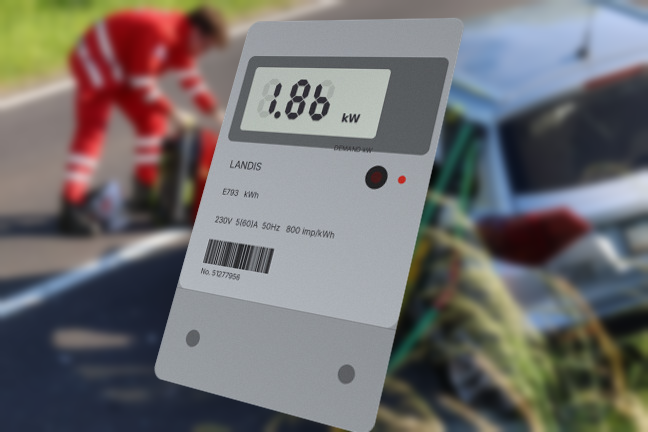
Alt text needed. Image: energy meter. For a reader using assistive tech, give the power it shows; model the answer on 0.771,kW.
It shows 1.86,kW
